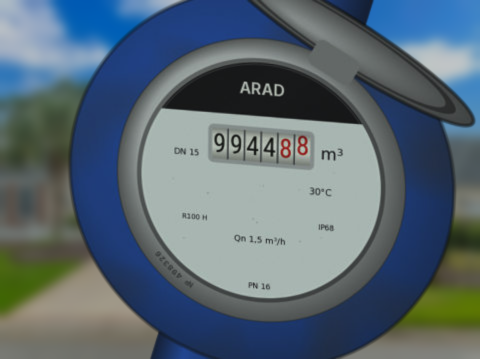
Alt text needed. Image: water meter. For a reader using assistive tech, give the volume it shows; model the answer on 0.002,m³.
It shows 9944.88,m³
